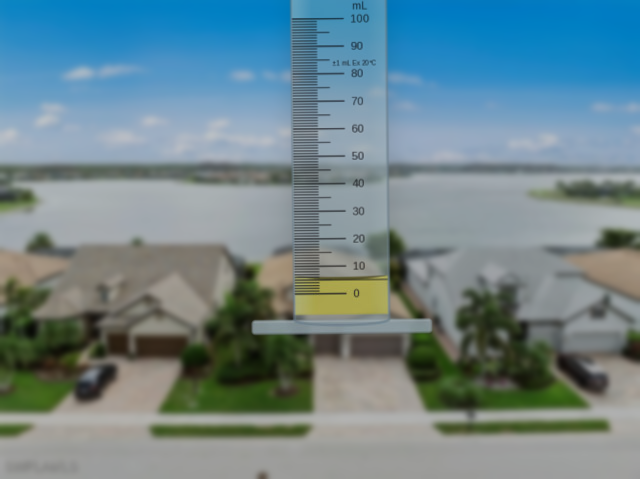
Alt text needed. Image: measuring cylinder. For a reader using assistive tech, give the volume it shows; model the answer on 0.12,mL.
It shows 5,mL
